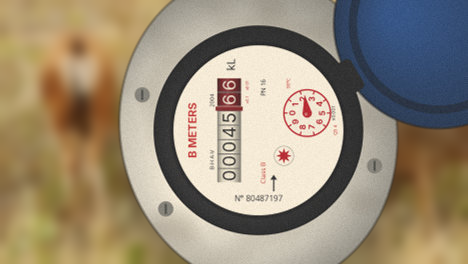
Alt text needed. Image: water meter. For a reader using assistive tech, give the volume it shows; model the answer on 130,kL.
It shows 45.662,kL
